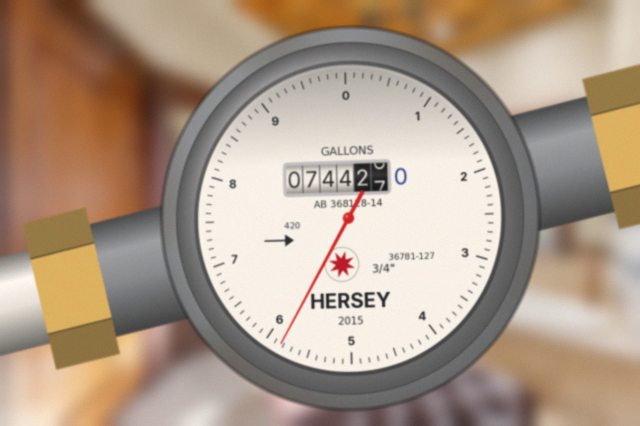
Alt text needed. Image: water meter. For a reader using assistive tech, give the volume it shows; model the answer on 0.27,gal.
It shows 744265.8,gal
